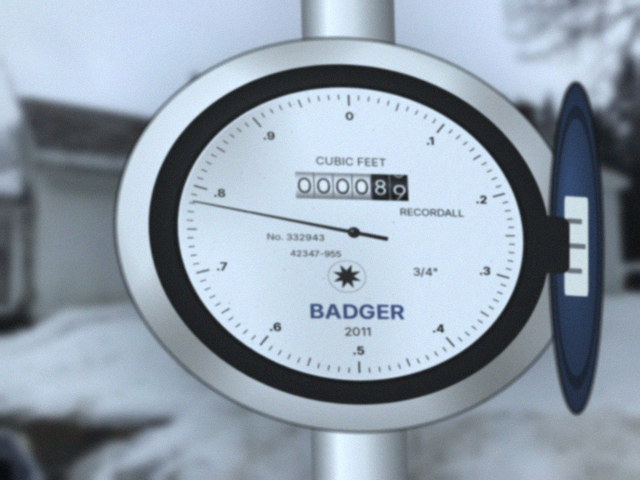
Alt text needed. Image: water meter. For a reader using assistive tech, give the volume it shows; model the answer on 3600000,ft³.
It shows 88.78,ft³
